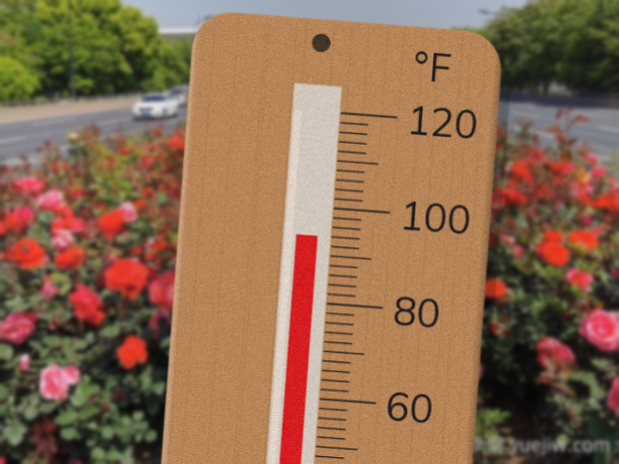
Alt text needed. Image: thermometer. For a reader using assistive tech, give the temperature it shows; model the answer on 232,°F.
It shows 94,°F
